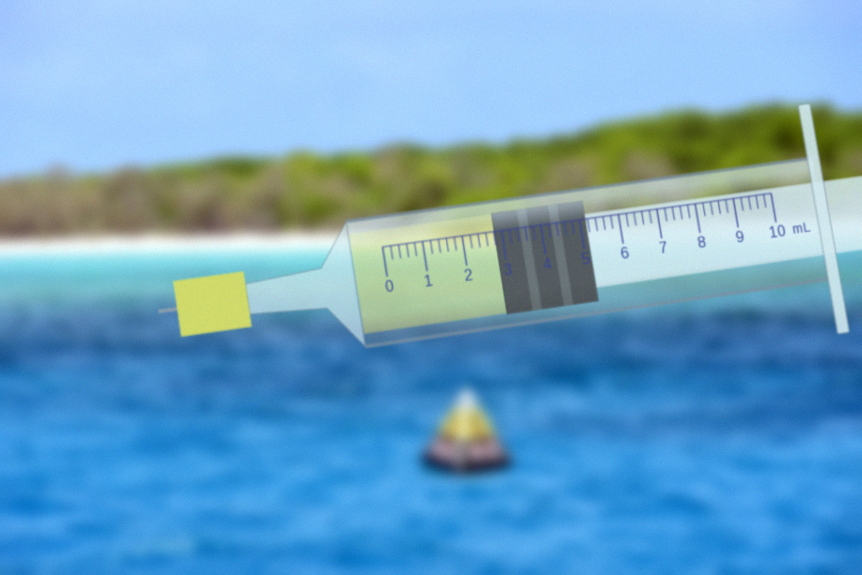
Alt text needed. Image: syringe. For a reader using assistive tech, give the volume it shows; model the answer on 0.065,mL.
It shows 2.8,mL
